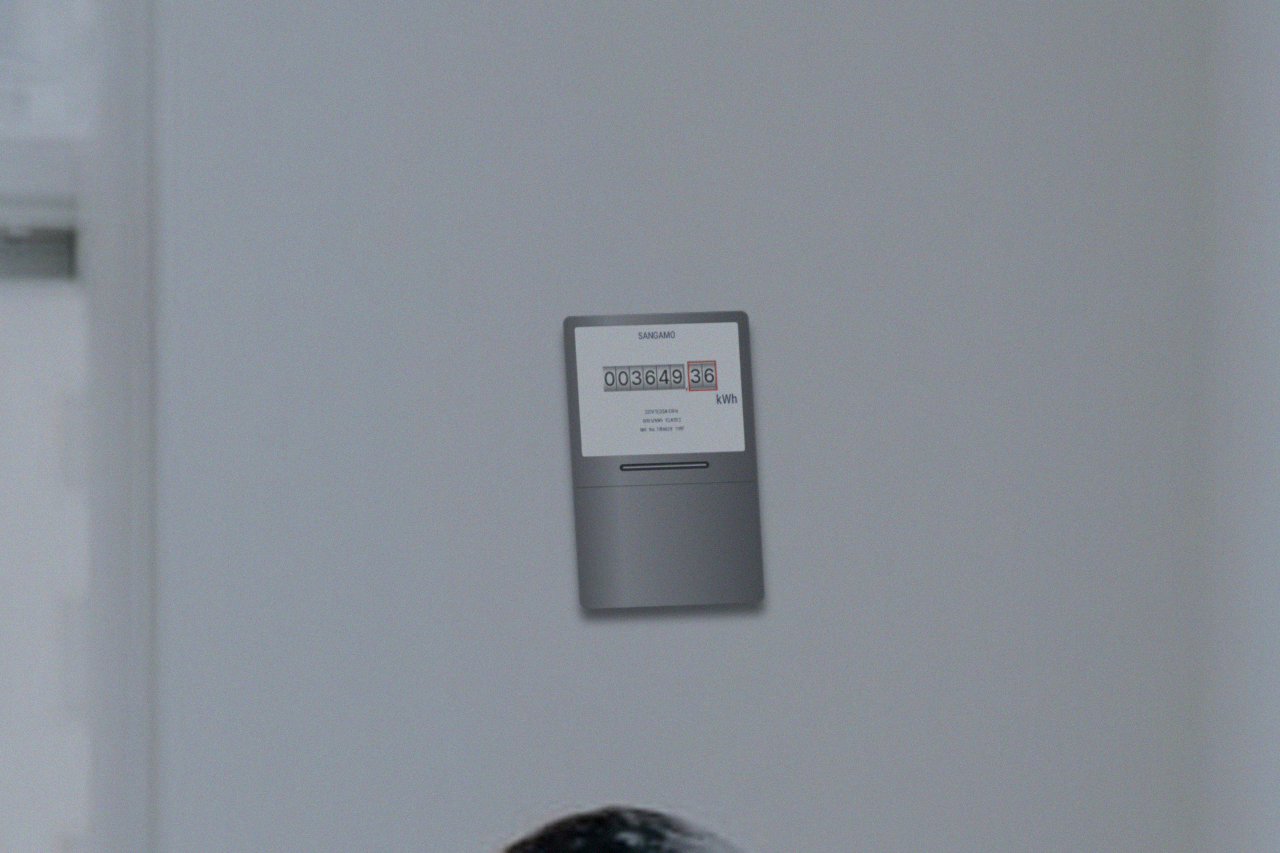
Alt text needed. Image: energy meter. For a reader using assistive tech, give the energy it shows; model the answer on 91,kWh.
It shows 3649.36,kWh
